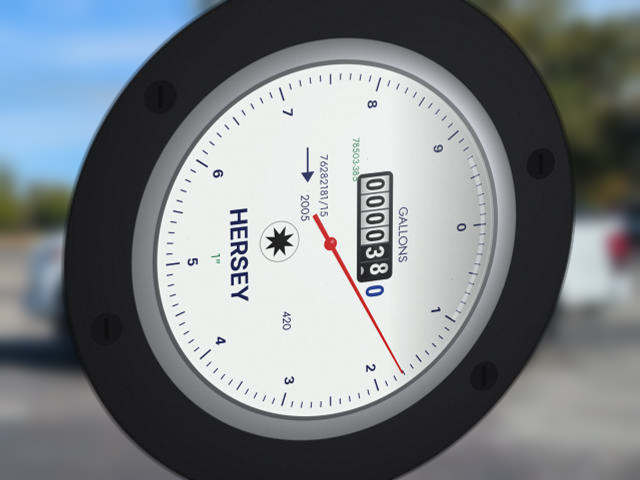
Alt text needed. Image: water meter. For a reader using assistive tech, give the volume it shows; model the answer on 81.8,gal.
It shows 381.7,gal
